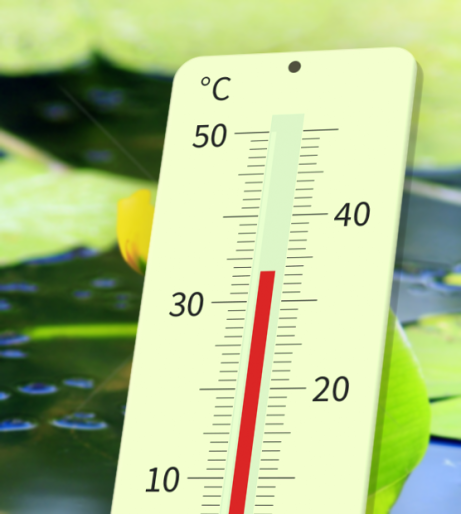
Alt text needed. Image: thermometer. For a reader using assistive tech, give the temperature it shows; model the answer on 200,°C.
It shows 33.5,°C
